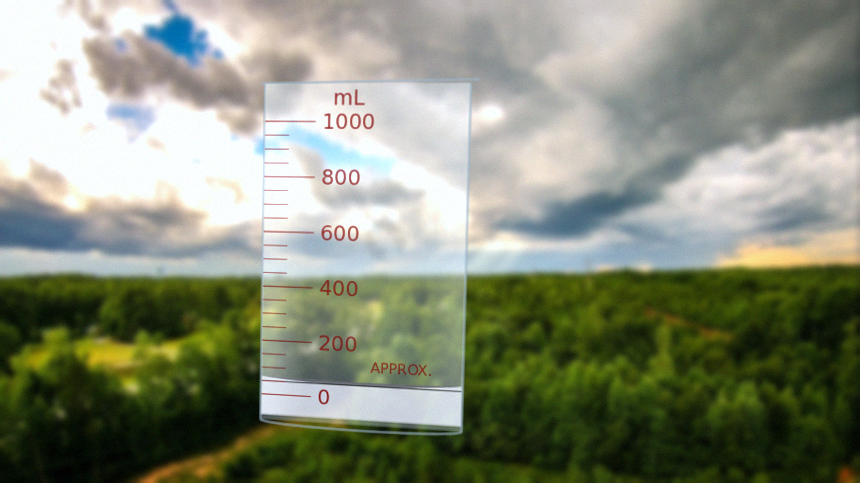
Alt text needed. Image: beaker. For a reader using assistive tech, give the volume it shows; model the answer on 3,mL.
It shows 50,mL
